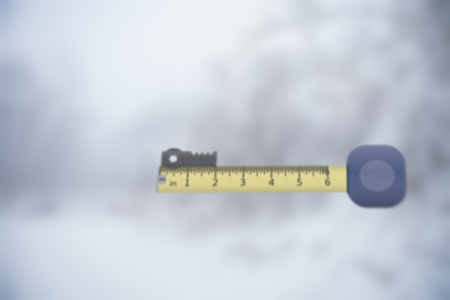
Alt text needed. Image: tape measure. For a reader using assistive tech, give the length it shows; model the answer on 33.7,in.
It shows 2,in
